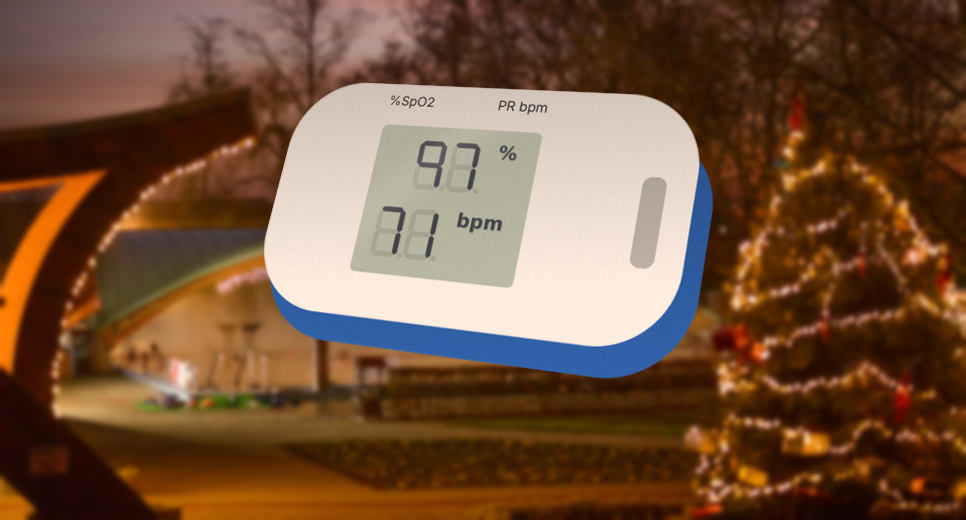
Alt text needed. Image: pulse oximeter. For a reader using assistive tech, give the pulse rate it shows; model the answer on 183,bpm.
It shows 71,bpm
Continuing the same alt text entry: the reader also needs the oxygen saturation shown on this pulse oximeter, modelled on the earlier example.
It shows 97,%
